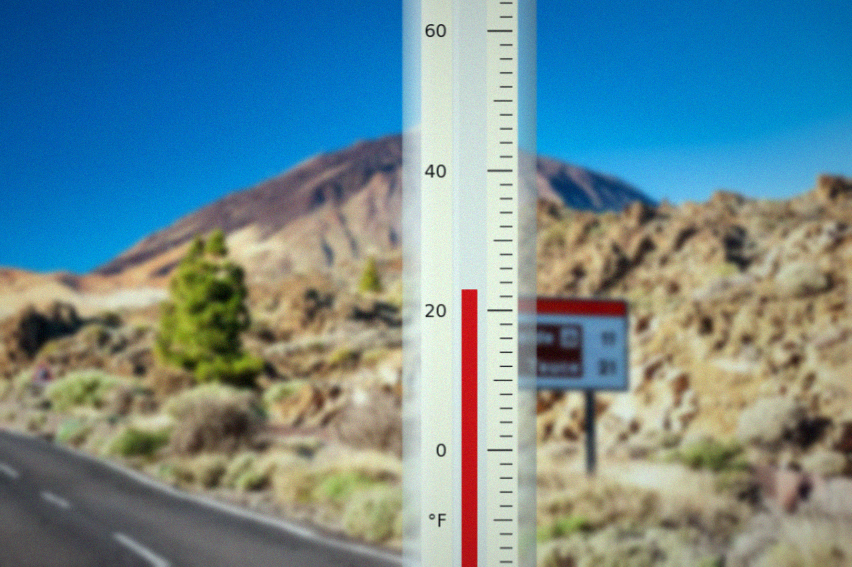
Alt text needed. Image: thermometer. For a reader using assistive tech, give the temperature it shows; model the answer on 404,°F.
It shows 23,°F
